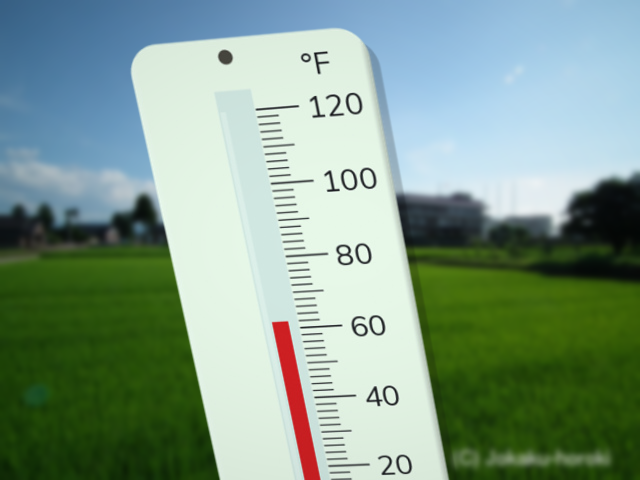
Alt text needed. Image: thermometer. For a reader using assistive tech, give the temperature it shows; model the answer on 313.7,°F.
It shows 62,°F
